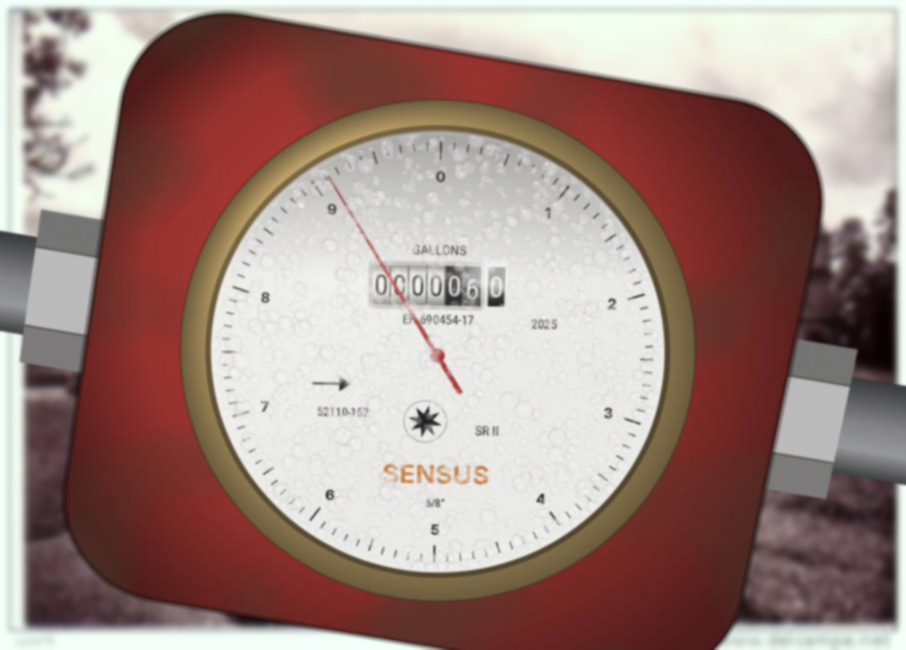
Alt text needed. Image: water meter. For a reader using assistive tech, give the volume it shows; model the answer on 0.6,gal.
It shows 59.1,gal
